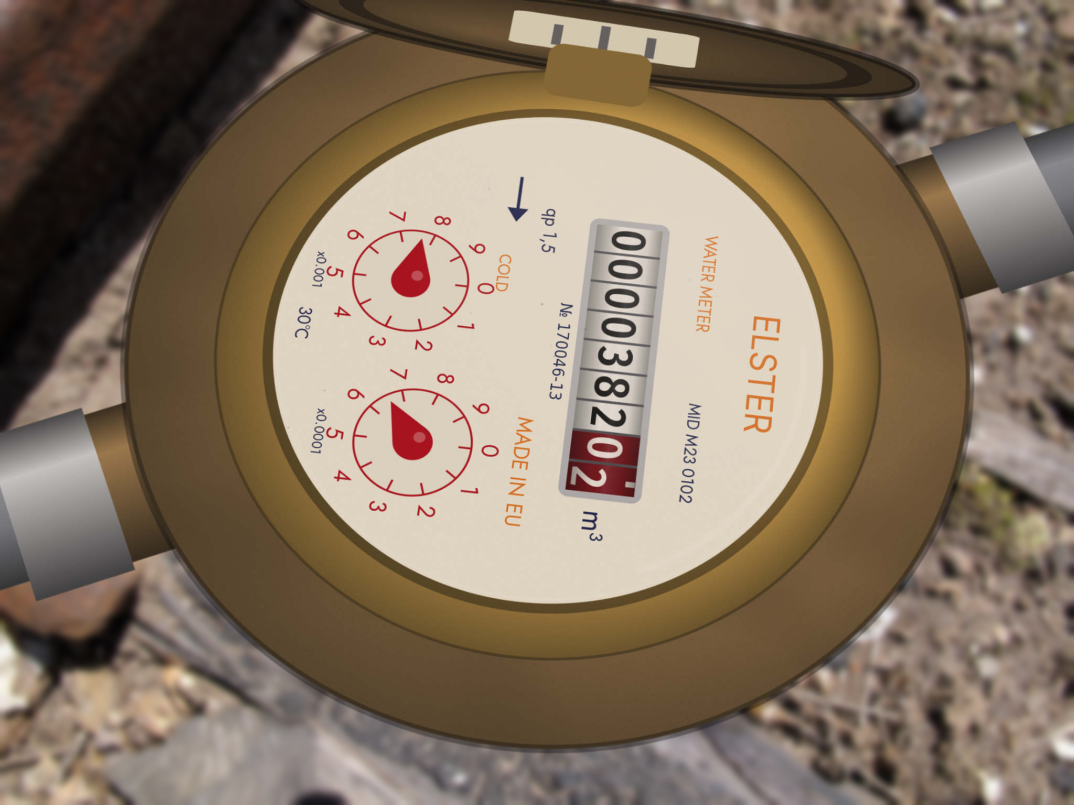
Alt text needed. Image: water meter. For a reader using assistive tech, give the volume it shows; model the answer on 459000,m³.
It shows 382.0176,m³
